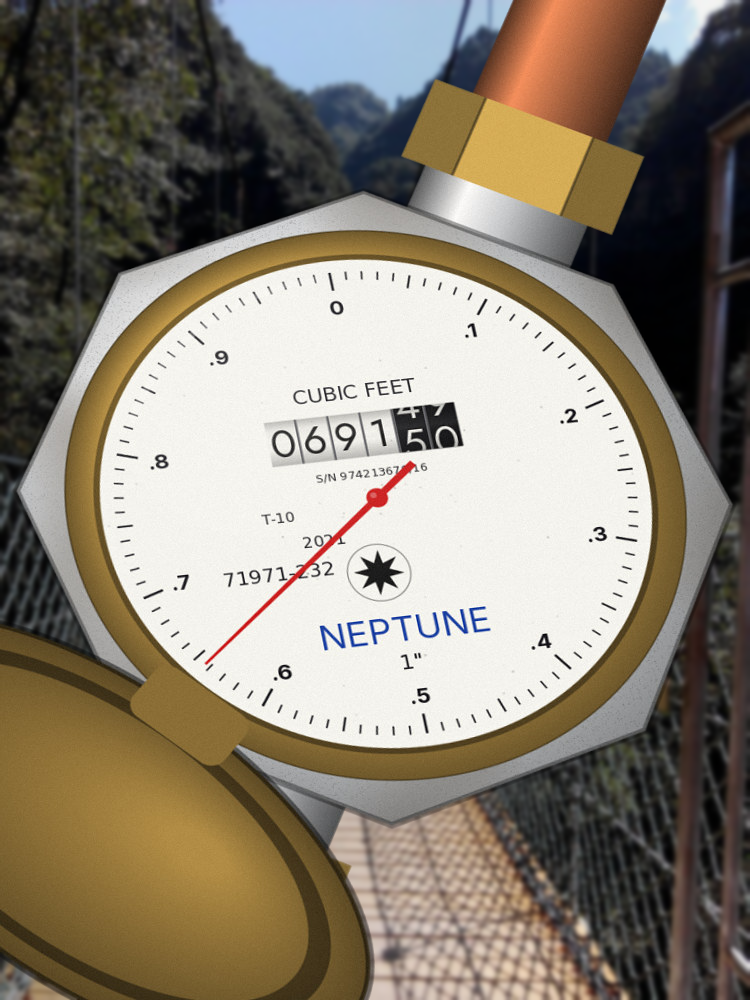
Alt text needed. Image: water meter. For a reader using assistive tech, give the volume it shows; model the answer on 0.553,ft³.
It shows 69149.64,ft³
